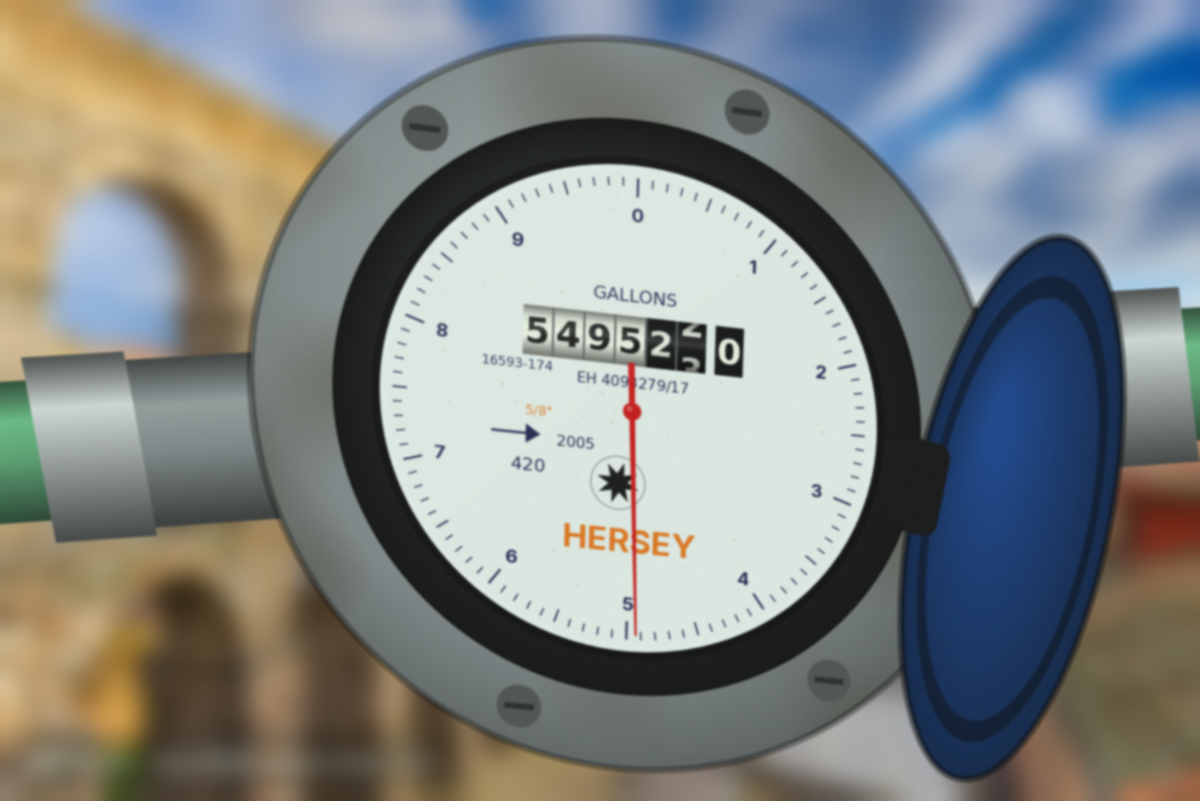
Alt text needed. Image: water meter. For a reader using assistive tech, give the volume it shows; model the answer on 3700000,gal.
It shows 5495224.9,gal
